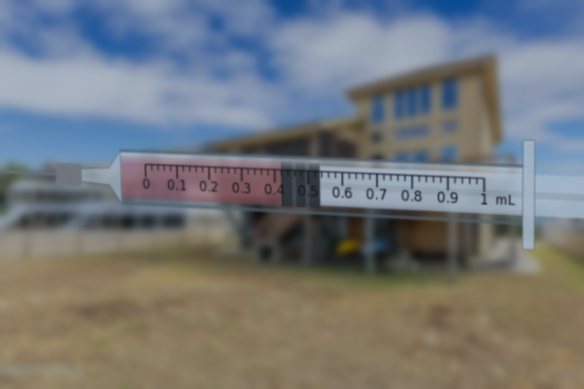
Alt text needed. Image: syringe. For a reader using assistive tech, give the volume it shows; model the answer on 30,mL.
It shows 0.42,mL
